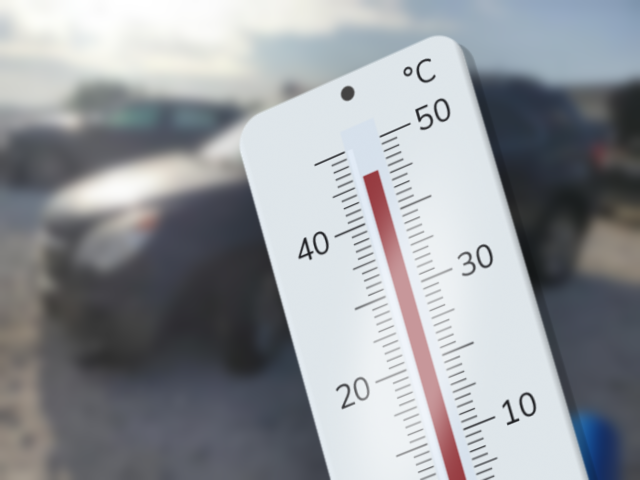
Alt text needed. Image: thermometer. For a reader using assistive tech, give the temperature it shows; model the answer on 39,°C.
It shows 46,°C
